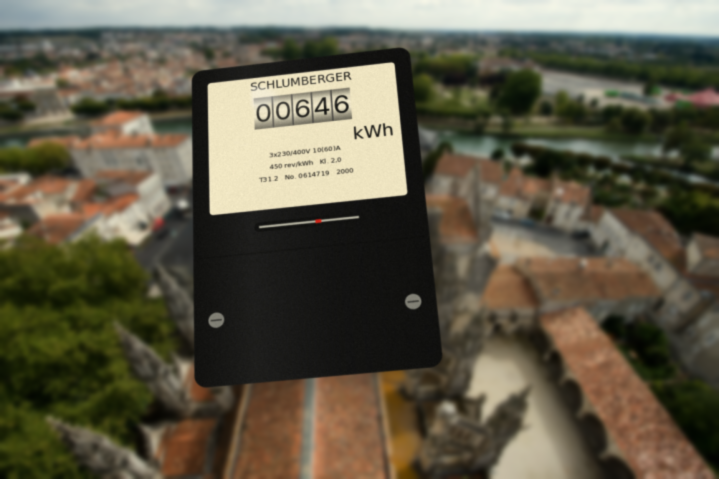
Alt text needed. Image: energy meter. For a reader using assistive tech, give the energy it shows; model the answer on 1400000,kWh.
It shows 646,kWh
